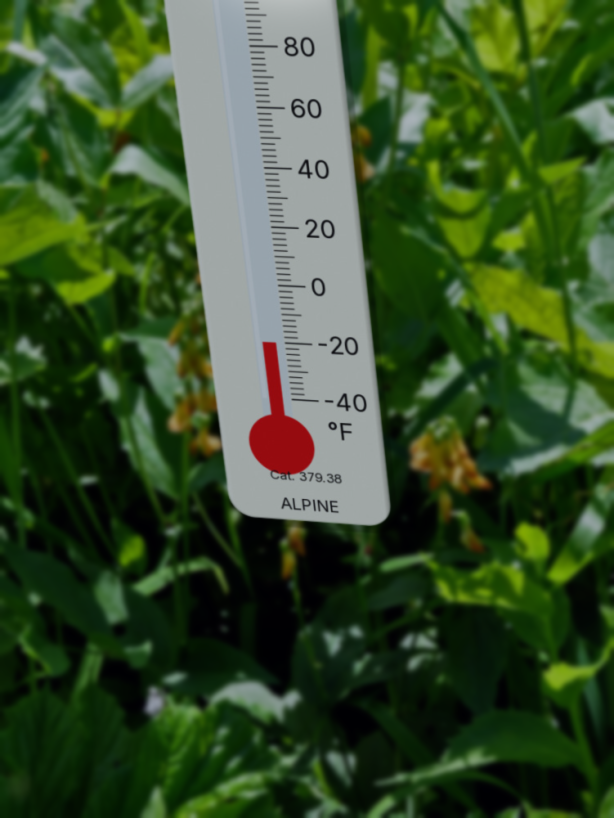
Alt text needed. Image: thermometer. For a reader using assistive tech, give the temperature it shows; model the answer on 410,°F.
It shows -20,°F
